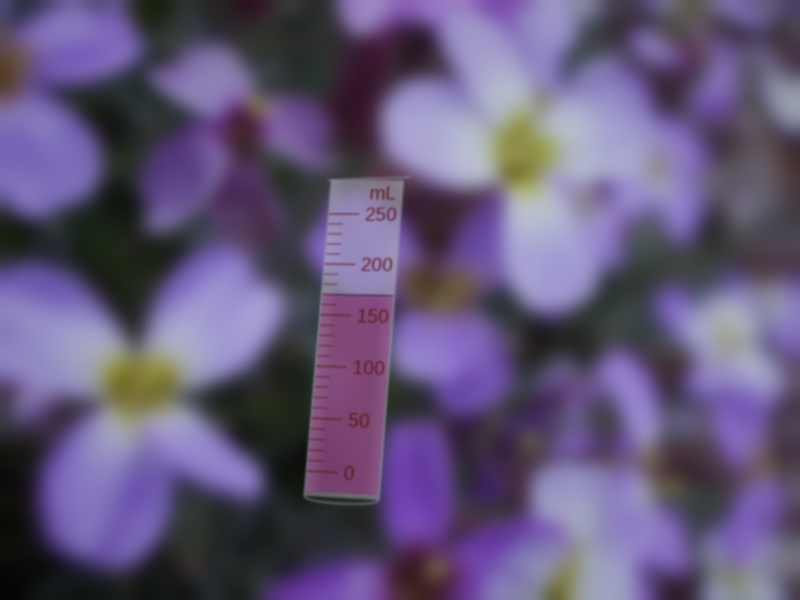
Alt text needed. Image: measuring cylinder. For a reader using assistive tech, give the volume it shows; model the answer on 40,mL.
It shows 170,mL
